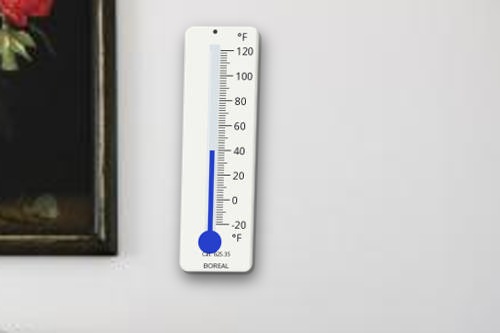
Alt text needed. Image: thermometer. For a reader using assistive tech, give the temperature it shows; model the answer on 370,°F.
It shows 40,°F
